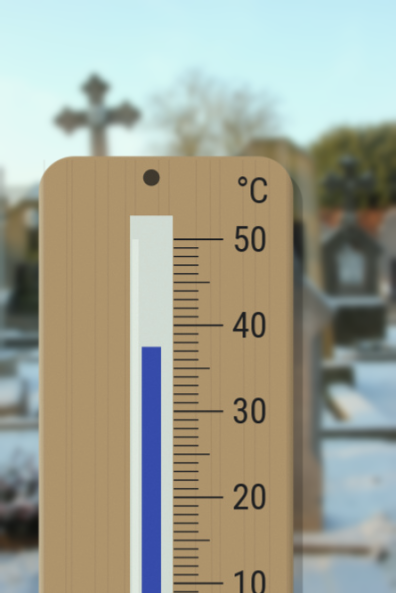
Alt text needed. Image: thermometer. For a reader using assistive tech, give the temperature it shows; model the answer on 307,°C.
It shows 37.5,°C
